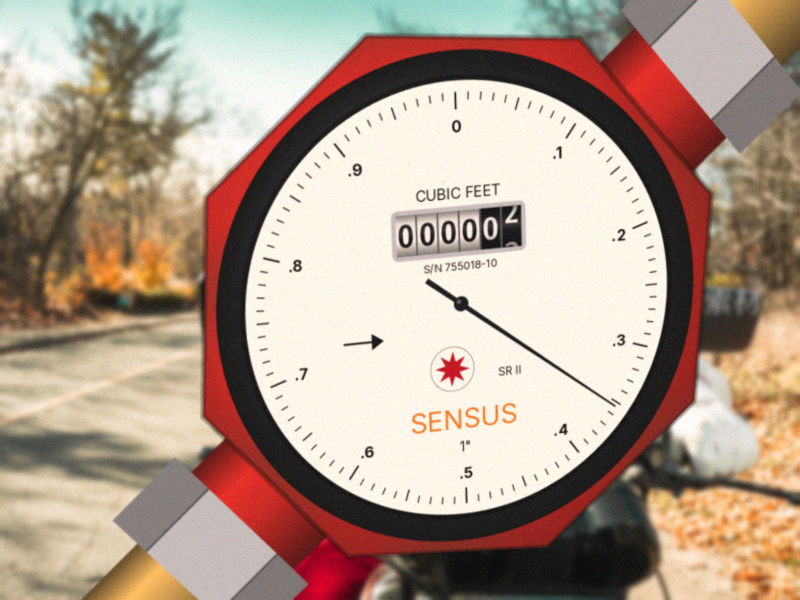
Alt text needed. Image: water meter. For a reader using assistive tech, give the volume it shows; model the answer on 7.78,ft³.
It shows 2.35,ft³
